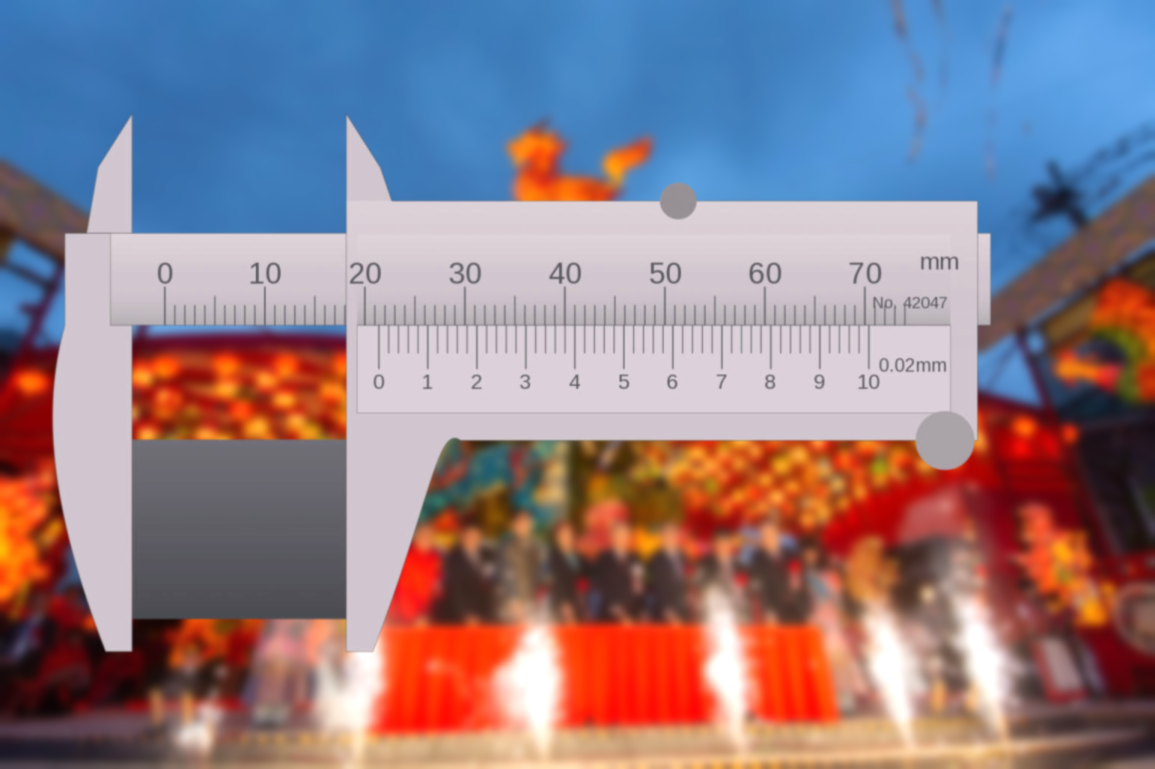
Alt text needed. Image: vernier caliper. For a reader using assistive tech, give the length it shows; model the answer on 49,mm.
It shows 21.4,mm
